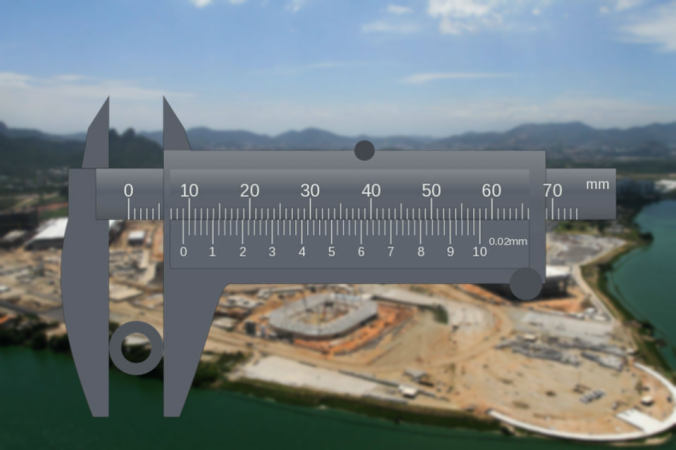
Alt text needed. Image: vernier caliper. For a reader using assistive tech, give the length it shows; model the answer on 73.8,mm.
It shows 9.0,mm
